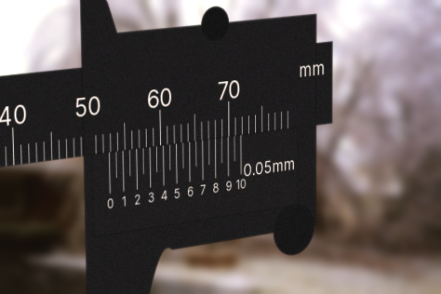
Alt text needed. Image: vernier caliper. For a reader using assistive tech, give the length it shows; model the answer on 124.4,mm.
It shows 52.8,mm
